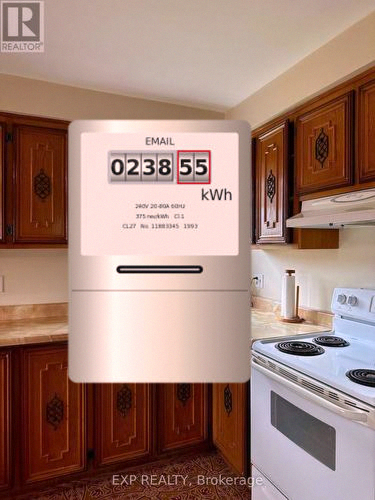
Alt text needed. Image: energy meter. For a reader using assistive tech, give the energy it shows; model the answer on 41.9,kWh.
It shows 238.55,kWh
